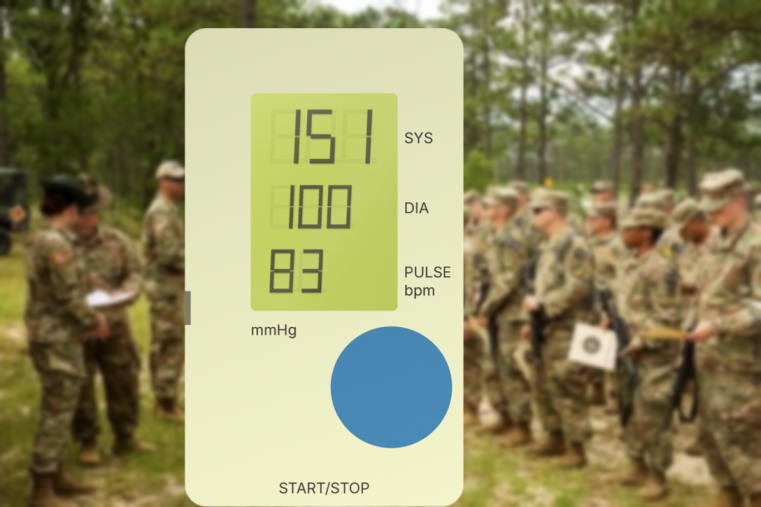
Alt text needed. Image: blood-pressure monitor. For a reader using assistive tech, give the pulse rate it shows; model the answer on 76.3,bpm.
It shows 83,bpm
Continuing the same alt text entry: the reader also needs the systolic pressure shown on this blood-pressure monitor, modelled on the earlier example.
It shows 151,mmHg
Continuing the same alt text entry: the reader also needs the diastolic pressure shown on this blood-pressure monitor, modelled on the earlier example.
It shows 100,mmHg
